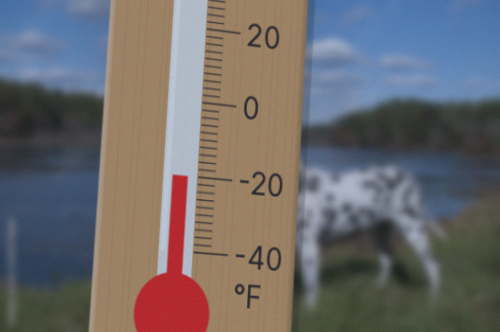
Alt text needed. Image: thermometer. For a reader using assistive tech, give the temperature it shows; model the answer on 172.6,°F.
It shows -20,°F
